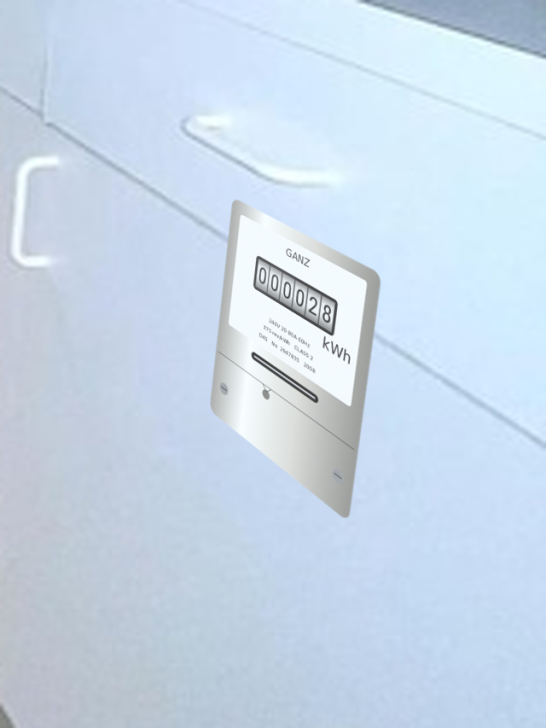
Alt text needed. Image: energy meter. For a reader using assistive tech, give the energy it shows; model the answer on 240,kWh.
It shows 28,kWh
